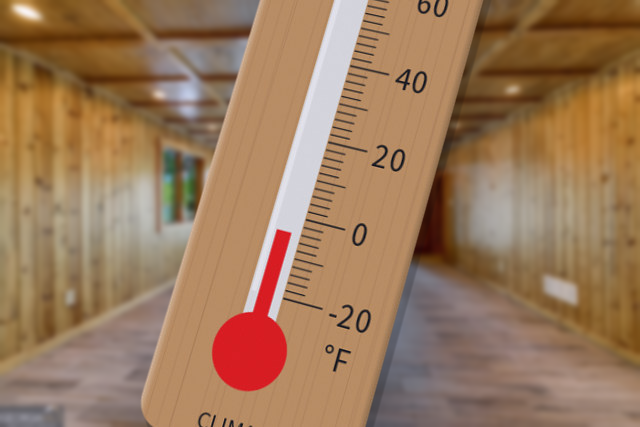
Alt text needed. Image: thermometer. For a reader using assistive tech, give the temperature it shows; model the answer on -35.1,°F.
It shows -4,°F
